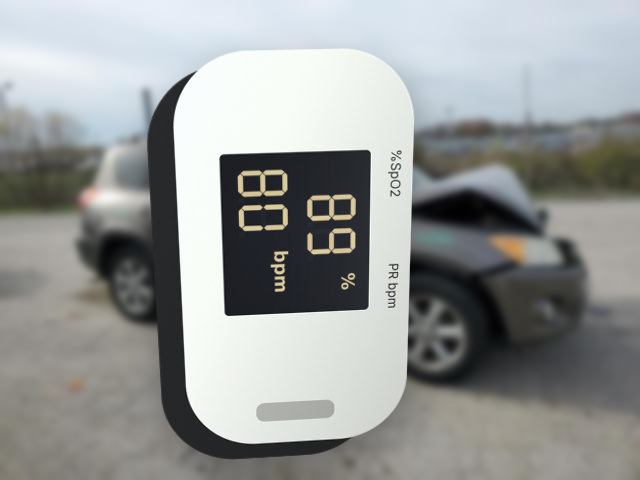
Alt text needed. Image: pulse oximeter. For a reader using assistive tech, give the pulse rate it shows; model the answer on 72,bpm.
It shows 80,bpm
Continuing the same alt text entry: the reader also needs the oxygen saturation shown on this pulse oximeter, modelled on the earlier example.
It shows 89,%
